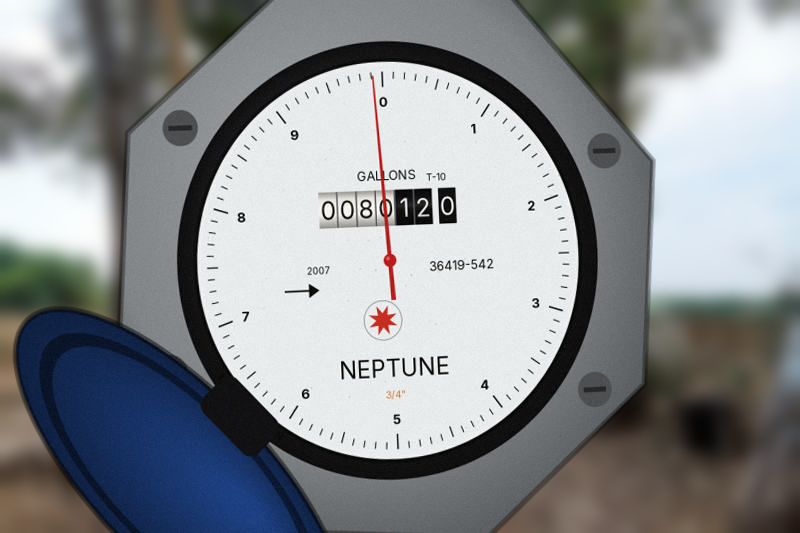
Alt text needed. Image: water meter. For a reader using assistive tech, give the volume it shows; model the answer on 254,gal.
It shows 80119.9,gal
